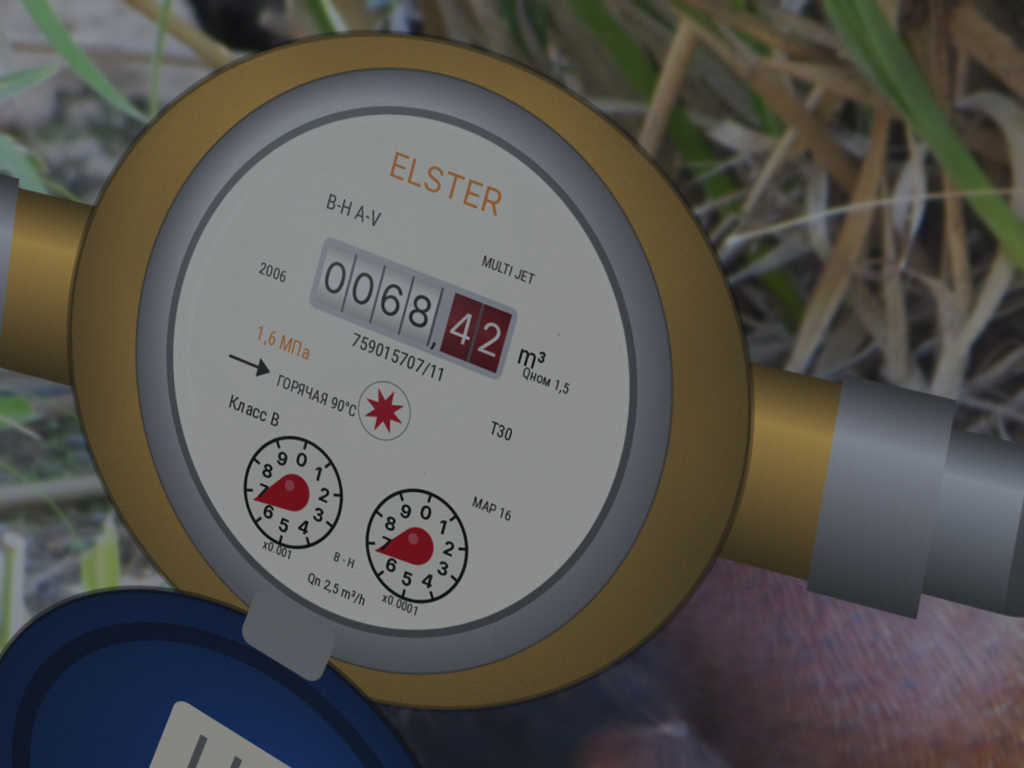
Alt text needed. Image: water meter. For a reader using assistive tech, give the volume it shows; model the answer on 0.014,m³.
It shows 68.4266,m³
